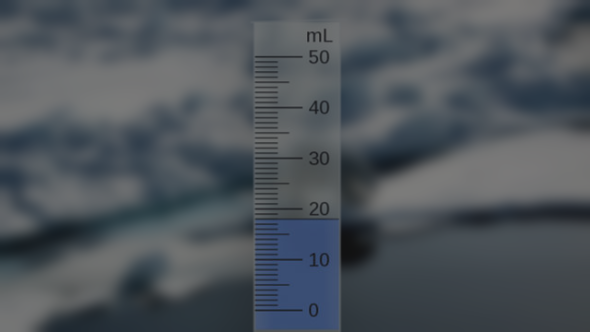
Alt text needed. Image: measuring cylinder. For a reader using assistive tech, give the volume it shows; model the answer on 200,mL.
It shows 18,mL
